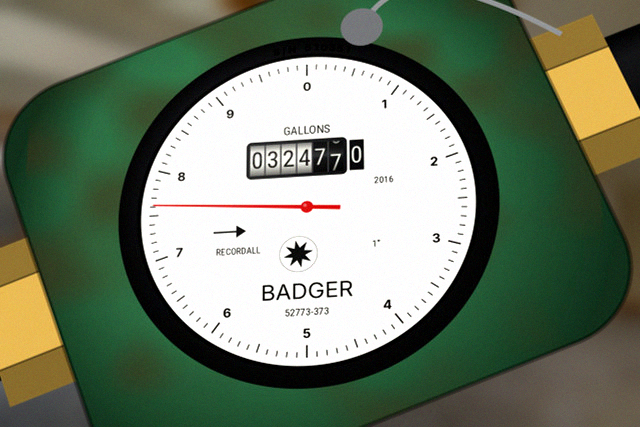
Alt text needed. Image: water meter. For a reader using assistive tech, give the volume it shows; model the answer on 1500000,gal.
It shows 324767.6,gal
